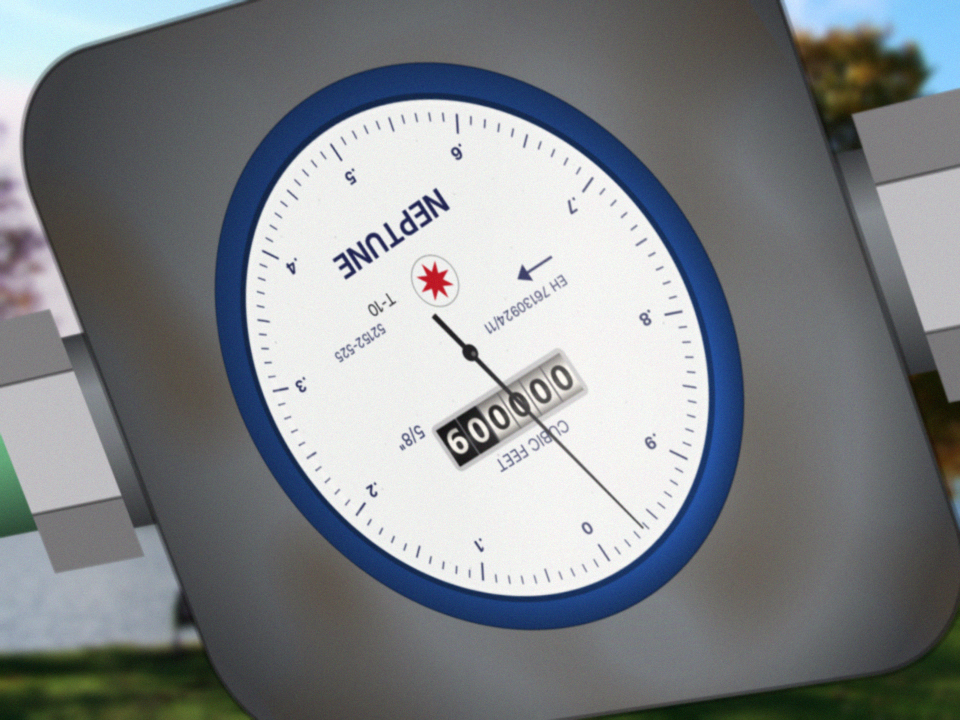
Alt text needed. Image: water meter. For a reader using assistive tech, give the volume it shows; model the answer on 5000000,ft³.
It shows 8.96,ft³
